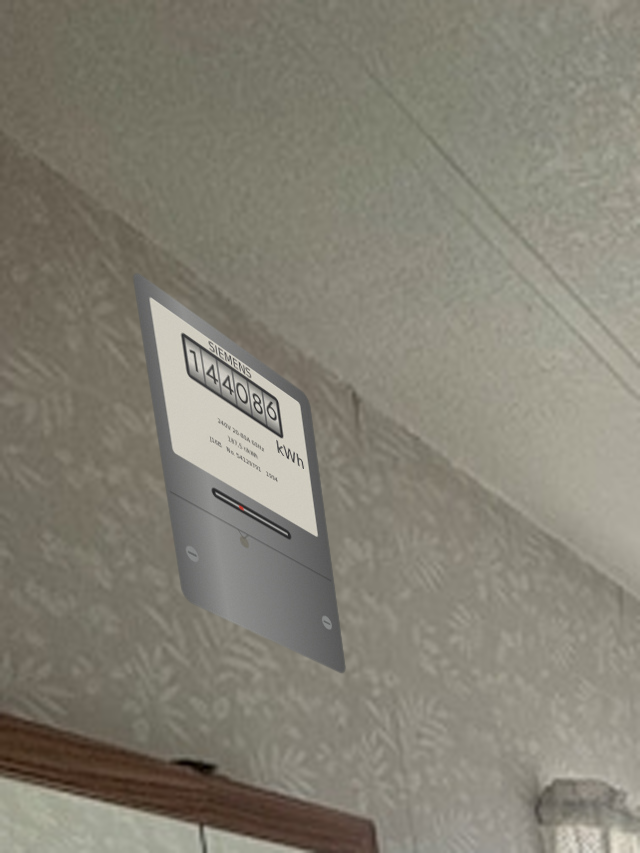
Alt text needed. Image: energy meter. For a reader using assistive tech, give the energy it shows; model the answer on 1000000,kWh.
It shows 144086,kWh
